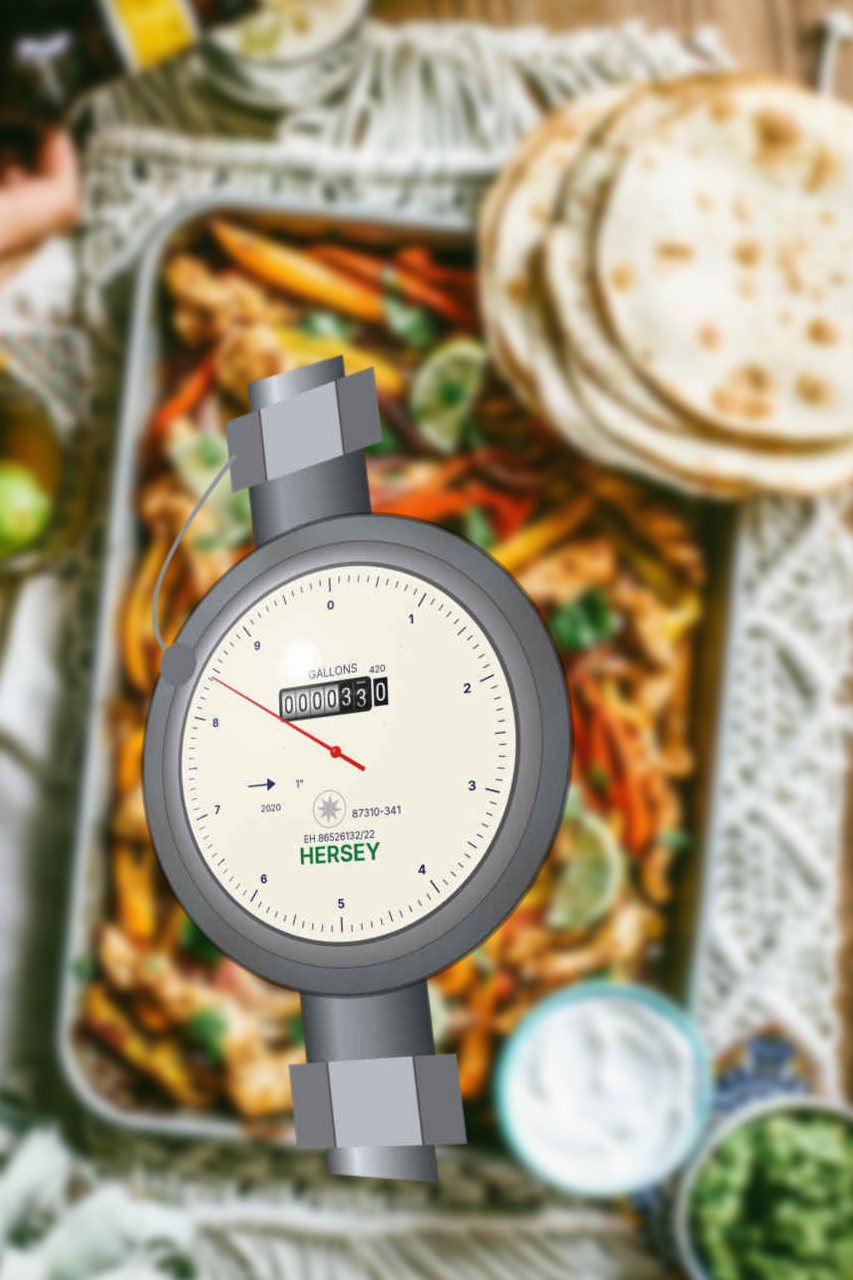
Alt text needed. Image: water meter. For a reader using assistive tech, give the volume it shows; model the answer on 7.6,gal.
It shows 328.4,gal
